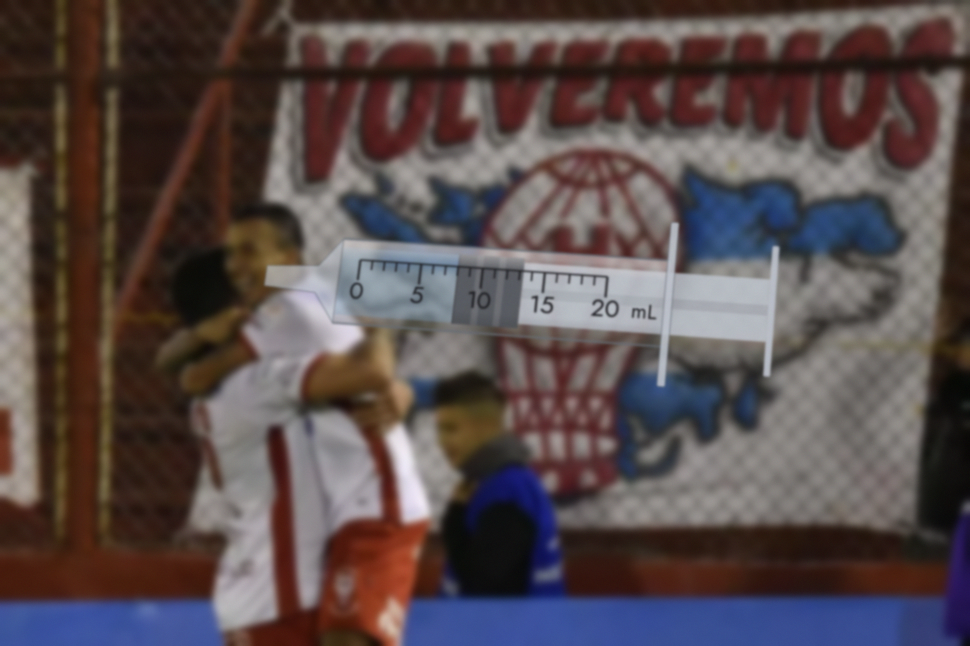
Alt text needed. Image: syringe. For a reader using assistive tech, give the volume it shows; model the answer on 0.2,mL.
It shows 8,mL
